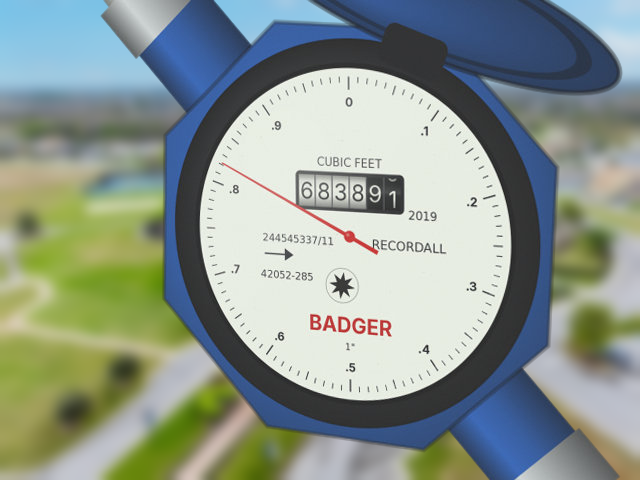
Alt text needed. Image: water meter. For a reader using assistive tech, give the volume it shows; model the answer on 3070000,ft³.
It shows 683890.82,ft³
